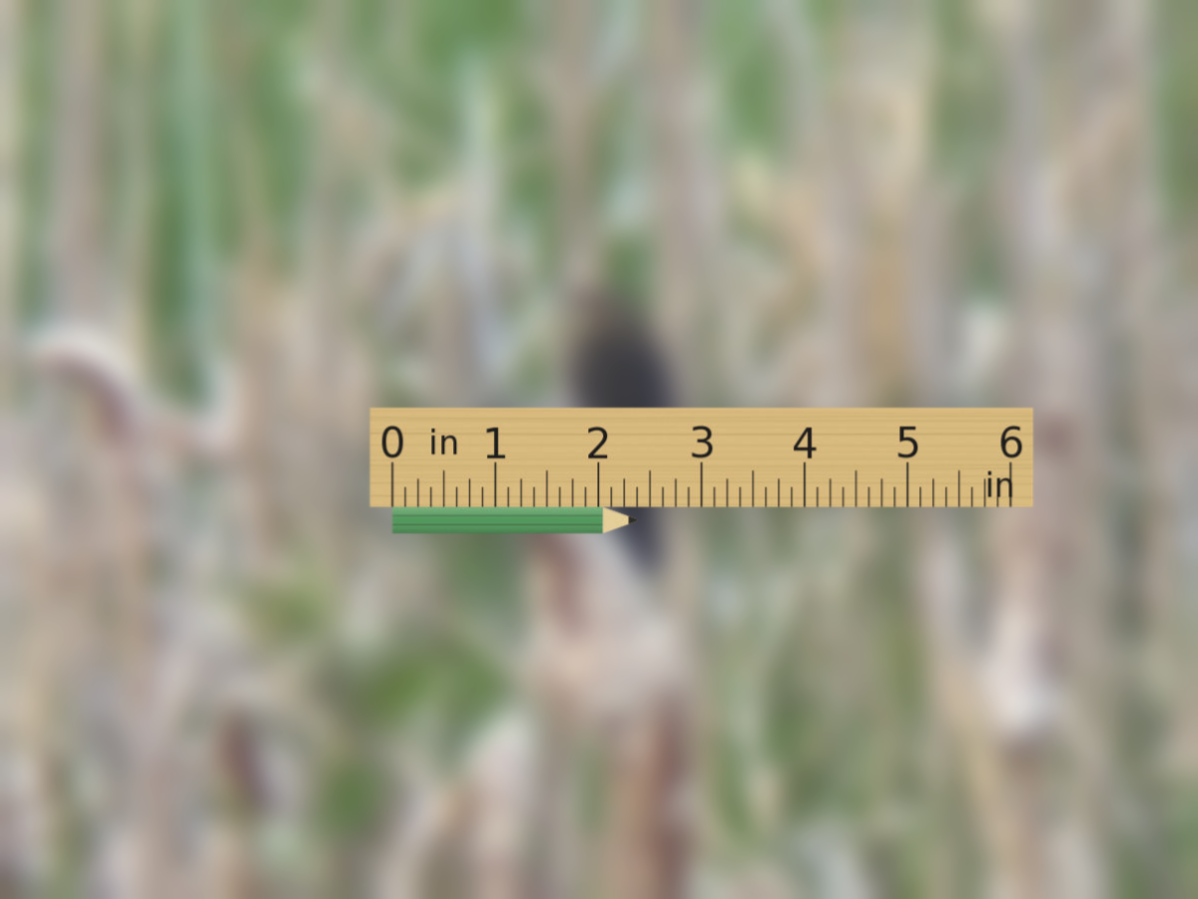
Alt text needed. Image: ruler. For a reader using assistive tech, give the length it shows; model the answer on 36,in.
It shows 2.375,in
